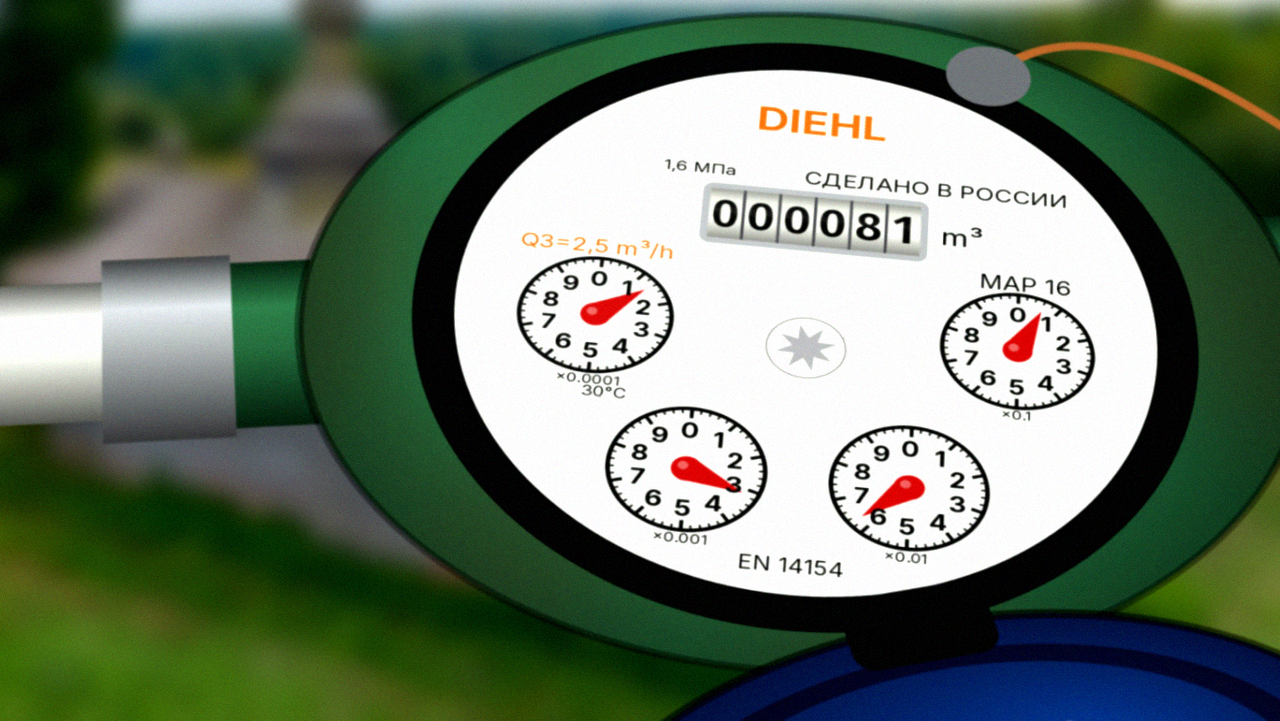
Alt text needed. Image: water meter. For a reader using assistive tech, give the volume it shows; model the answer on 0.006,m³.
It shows 81.0631,m³
